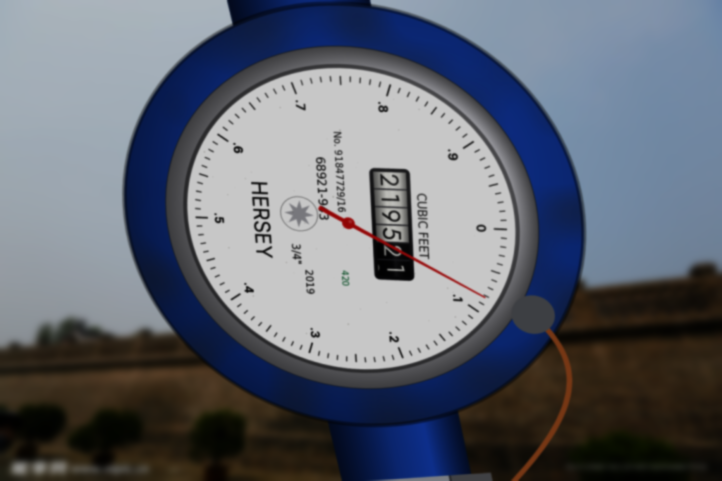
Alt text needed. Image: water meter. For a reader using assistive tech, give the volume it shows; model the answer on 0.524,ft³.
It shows 219521.08,ft³
